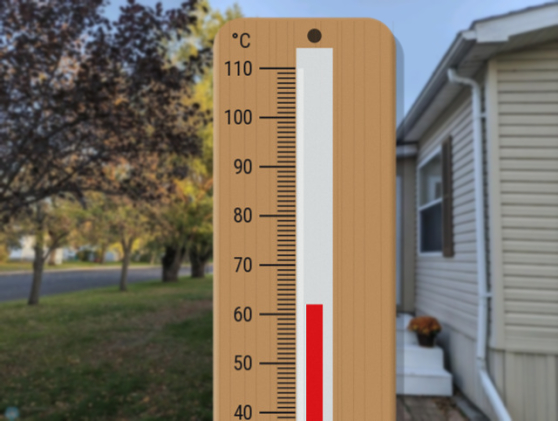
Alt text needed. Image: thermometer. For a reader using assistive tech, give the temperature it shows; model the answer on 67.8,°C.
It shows 62,°C
